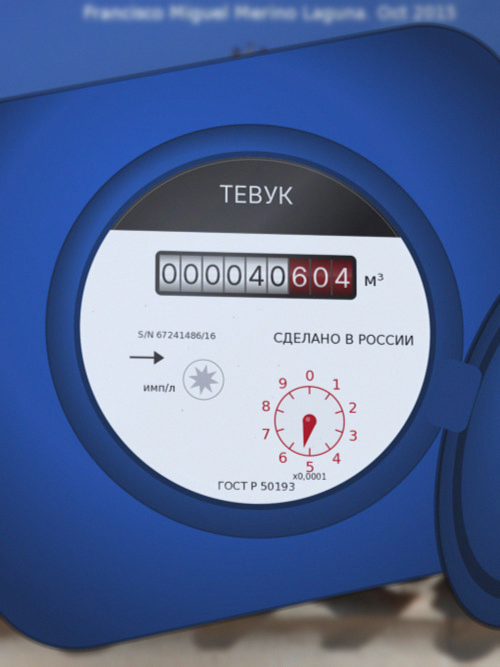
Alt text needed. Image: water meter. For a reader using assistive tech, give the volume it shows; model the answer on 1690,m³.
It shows 40.6045,m³
